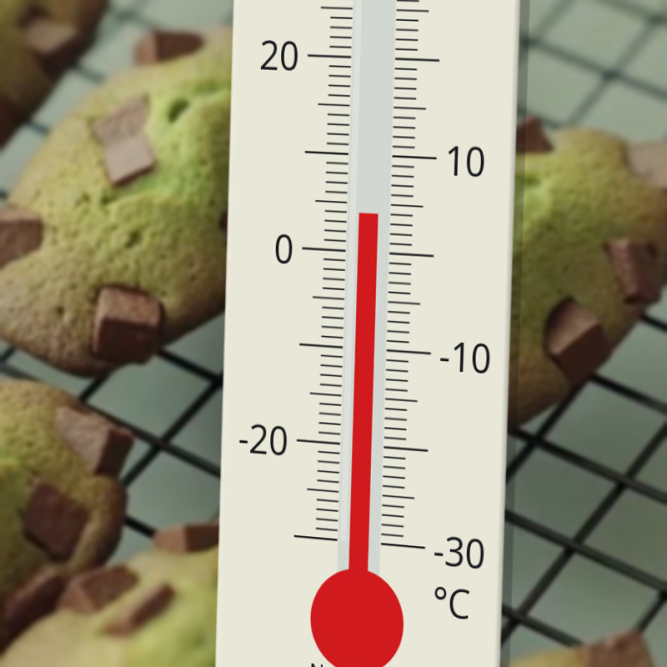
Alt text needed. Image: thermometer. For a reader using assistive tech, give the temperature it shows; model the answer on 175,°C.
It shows 4,°C
